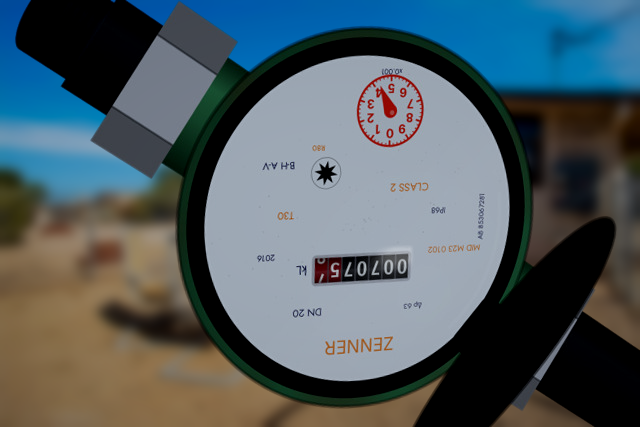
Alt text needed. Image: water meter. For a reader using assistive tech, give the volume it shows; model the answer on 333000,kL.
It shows 707.574,kL
